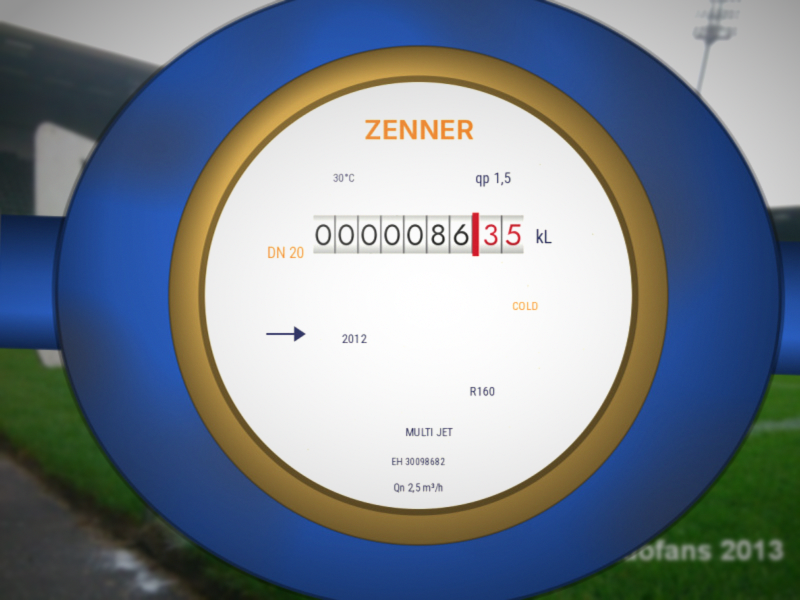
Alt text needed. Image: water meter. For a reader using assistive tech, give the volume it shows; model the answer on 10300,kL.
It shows 86.35,kL
